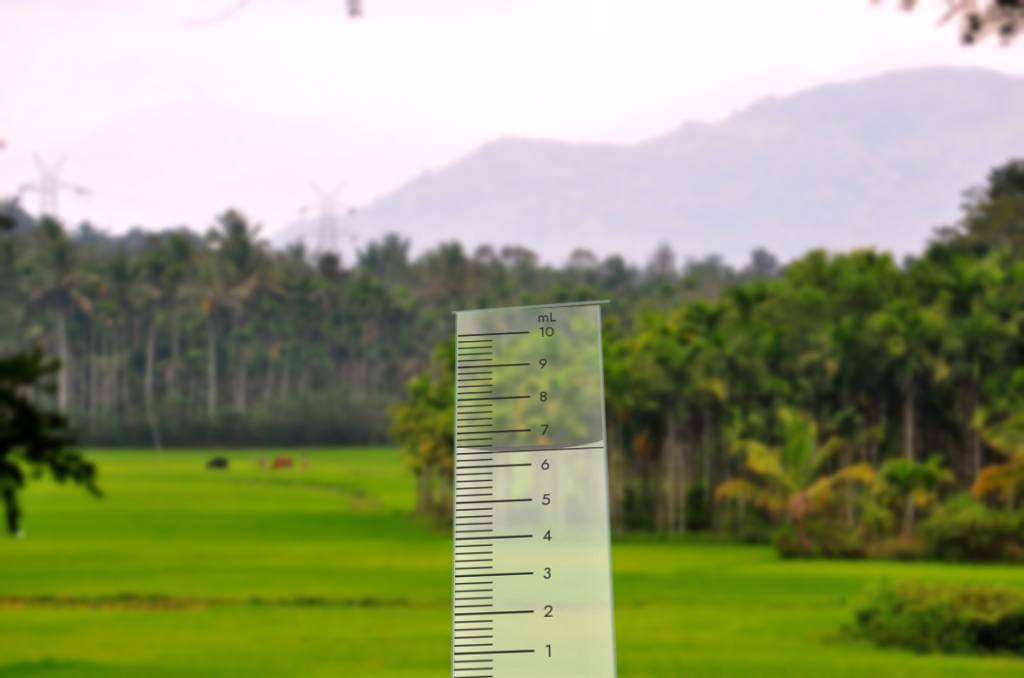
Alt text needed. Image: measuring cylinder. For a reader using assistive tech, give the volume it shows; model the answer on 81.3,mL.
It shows 6.4,mL
